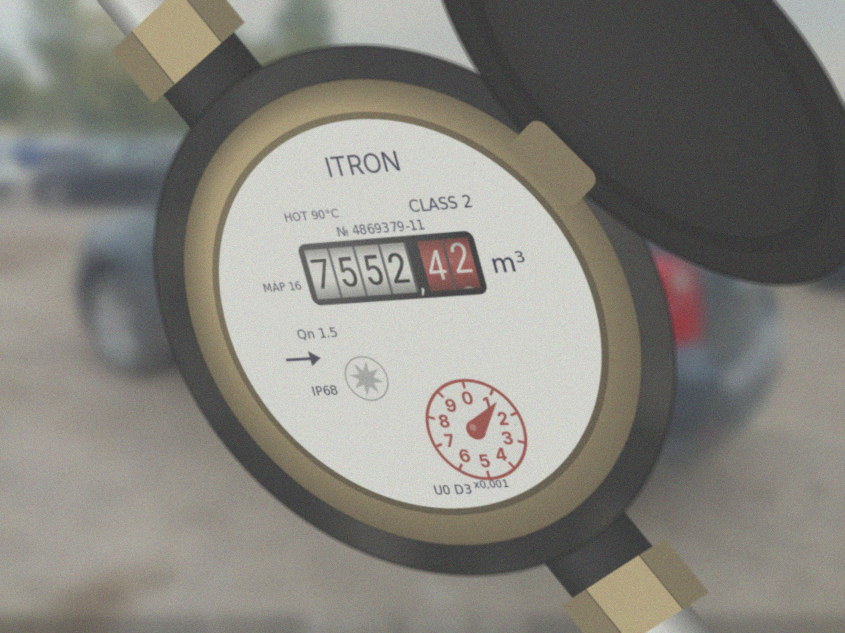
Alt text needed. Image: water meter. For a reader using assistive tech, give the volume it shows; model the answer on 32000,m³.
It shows 7552.421,m³
